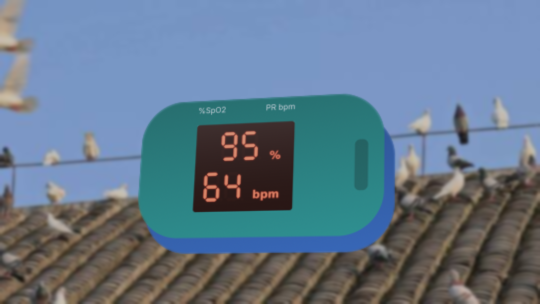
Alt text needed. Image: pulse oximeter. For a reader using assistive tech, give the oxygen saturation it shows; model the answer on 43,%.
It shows 95,%
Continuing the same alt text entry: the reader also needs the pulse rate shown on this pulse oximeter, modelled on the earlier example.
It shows 64,bpm
